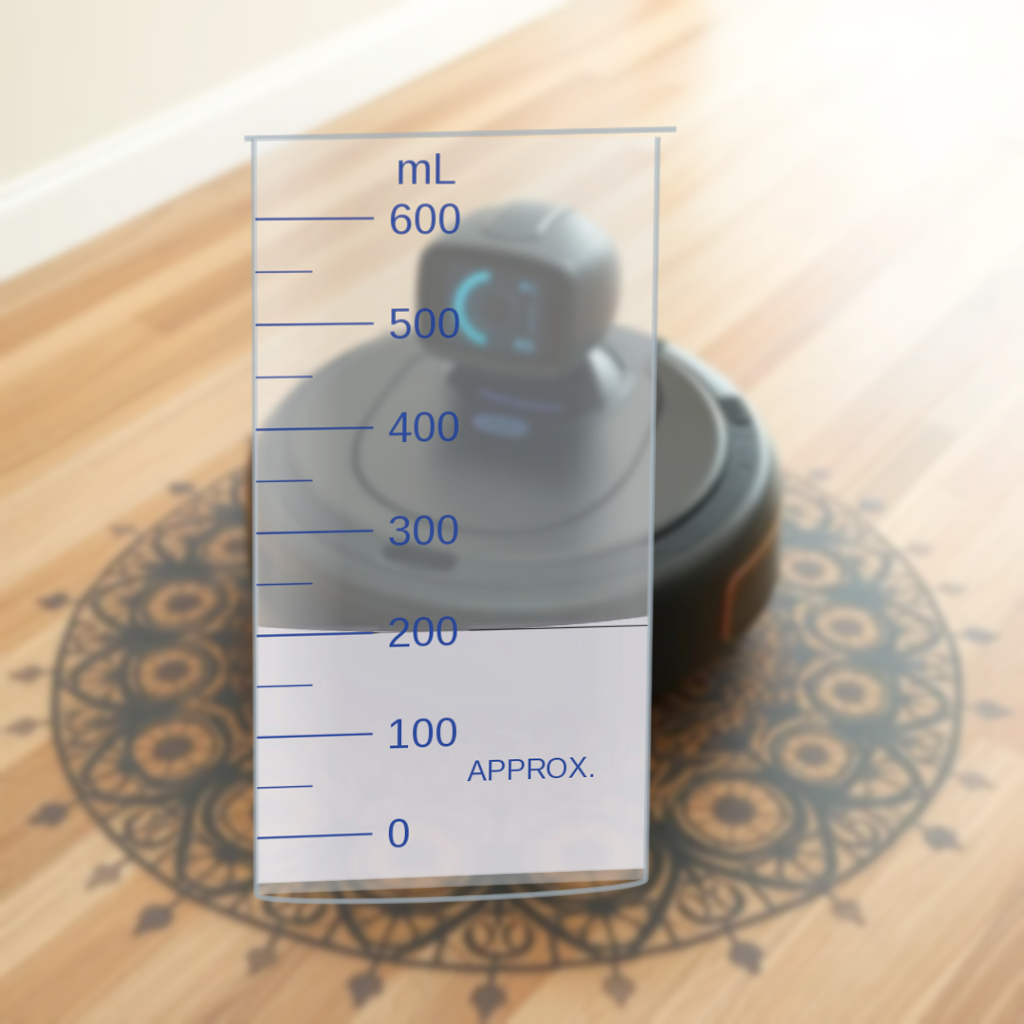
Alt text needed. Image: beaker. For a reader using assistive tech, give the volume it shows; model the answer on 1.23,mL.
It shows 200,mL
